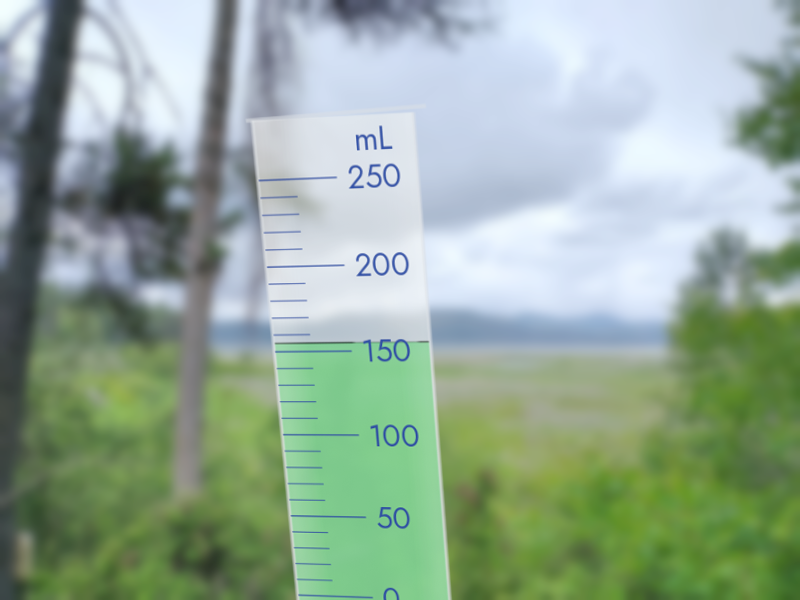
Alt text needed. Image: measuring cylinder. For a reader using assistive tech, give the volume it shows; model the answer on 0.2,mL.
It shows 155,mL
